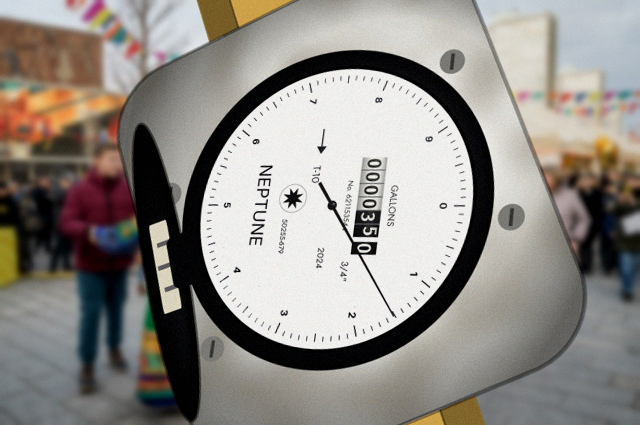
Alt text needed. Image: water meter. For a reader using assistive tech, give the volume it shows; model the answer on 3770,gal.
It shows 351.5,gal
